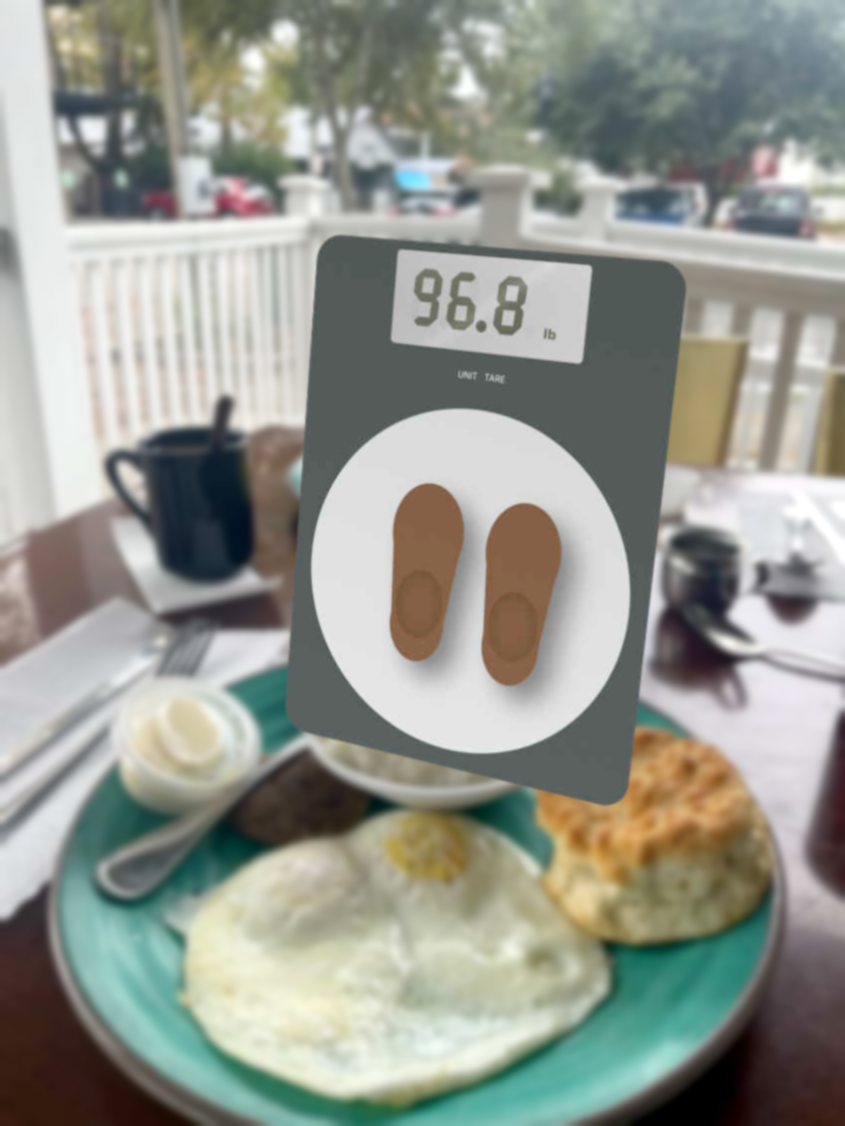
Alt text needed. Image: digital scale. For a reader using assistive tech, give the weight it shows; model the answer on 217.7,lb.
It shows 96.8,lb
